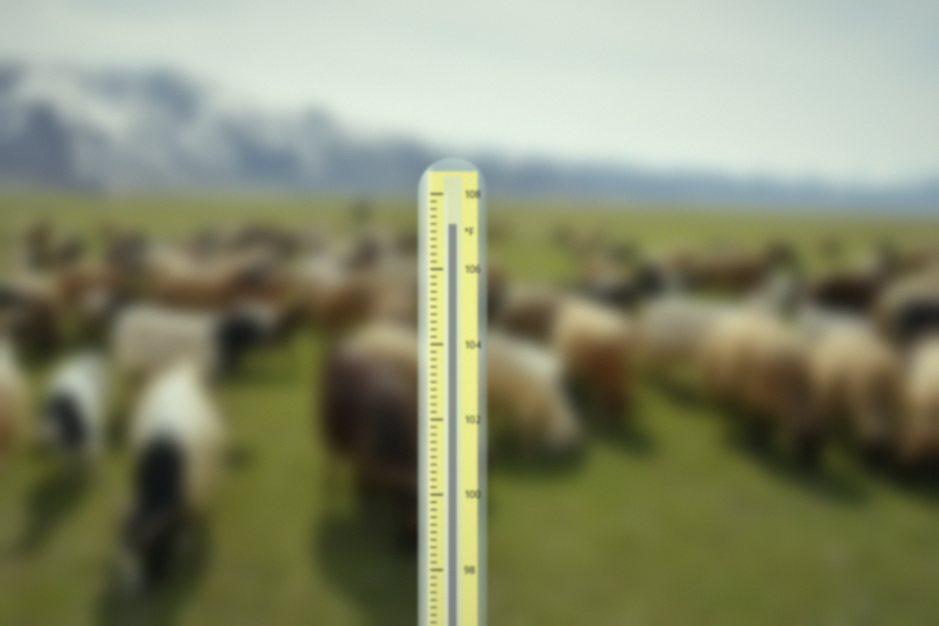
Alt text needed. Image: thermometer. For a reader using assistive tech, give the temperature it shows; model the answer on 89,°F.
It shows 107.2,°F
